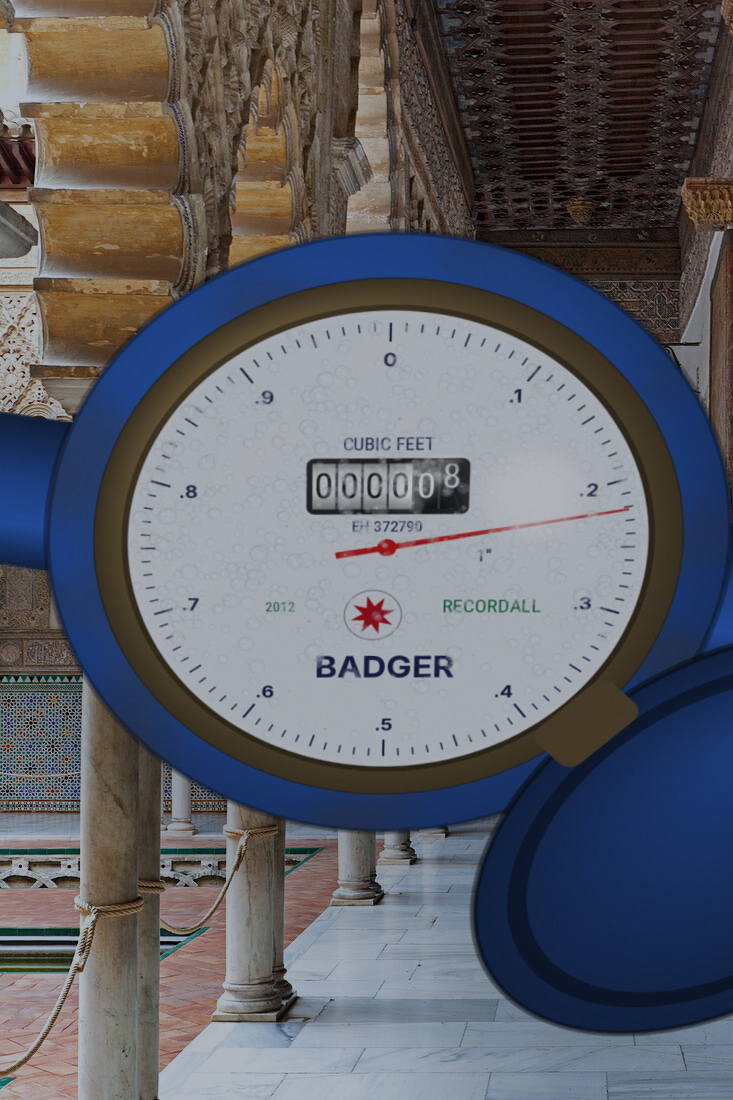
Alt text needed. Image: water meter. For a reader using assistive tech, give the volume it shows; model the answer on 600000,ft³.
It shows 8.22,ft³
